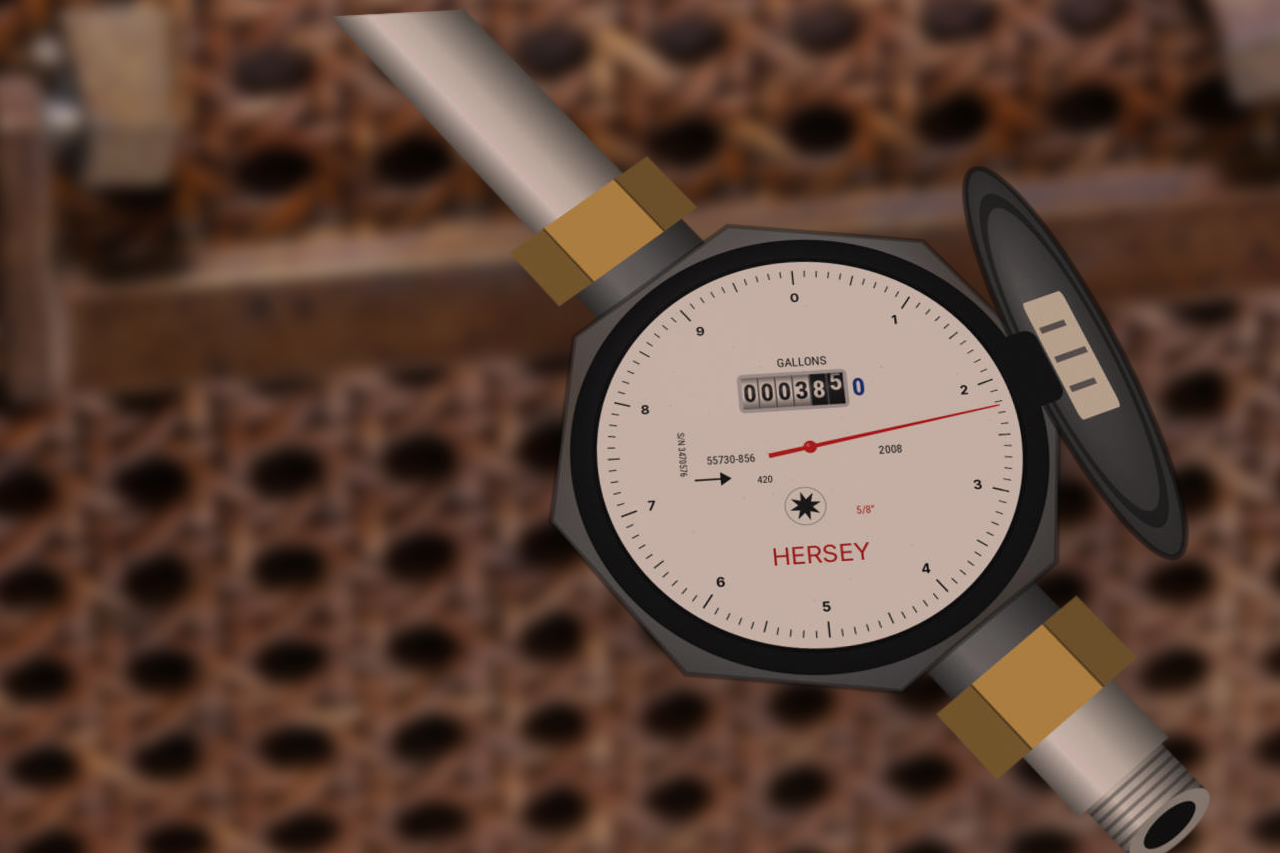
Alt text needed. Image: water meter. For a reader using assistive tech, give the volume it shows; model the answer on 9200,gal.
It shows 3852.2,gal
